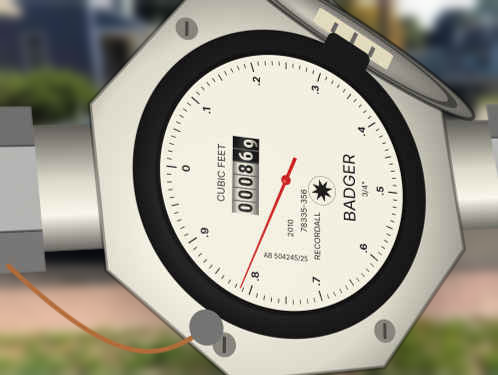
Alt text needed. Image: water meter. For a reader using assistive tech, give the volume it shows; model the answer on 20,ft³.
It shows 868.81,ft³
